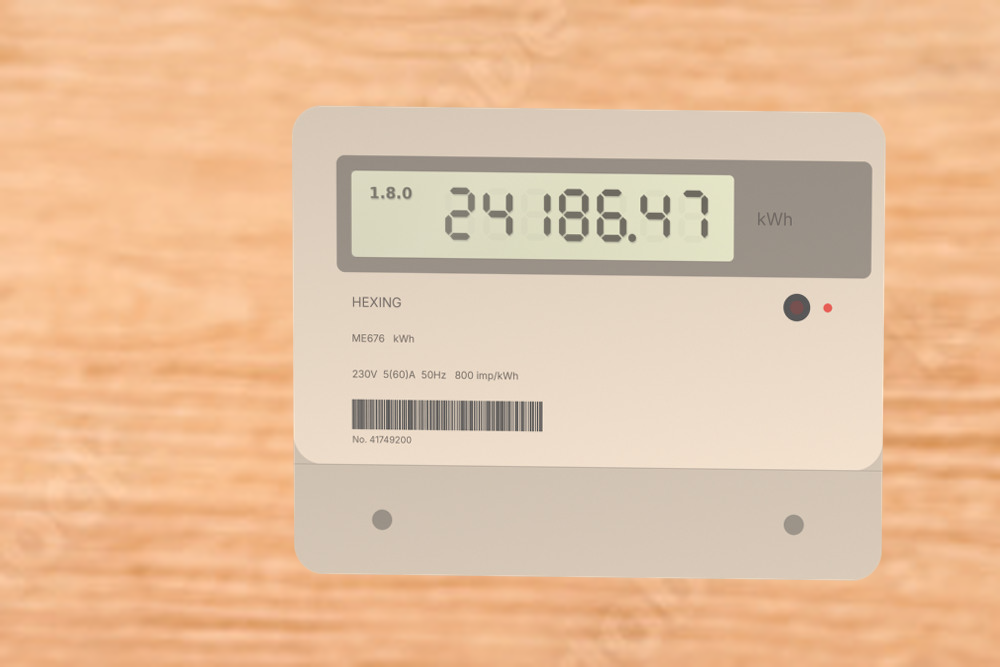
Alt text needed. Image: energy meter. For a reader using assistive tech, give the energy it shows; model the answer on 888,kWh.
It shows 24186.47,kWh
